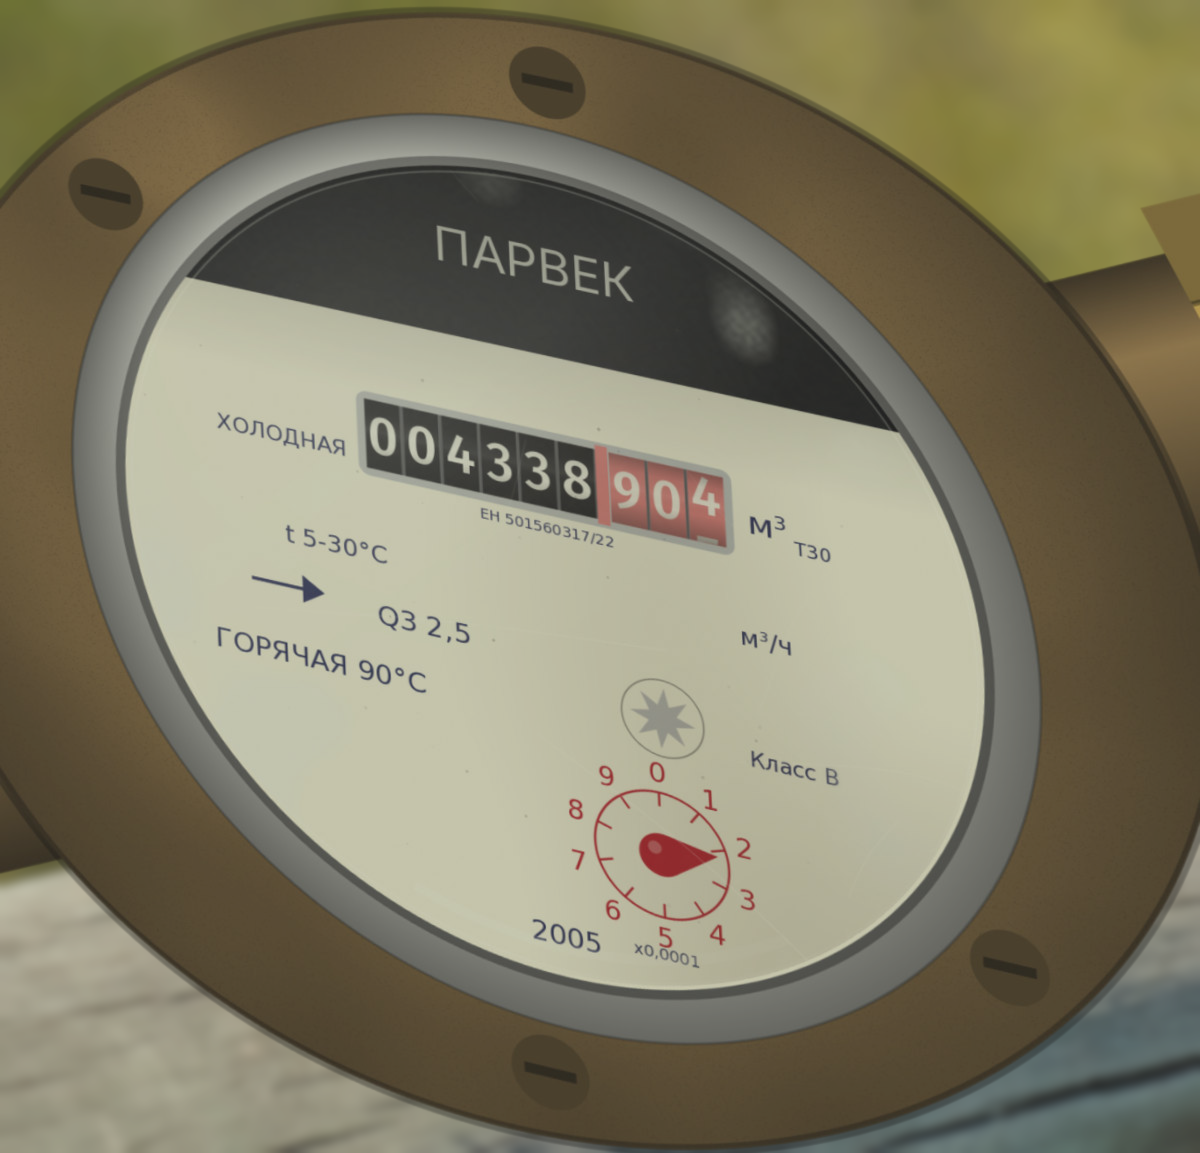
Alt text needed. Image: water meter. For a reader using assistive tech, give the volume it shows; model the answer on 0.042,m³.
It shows 4338.9042,m³
